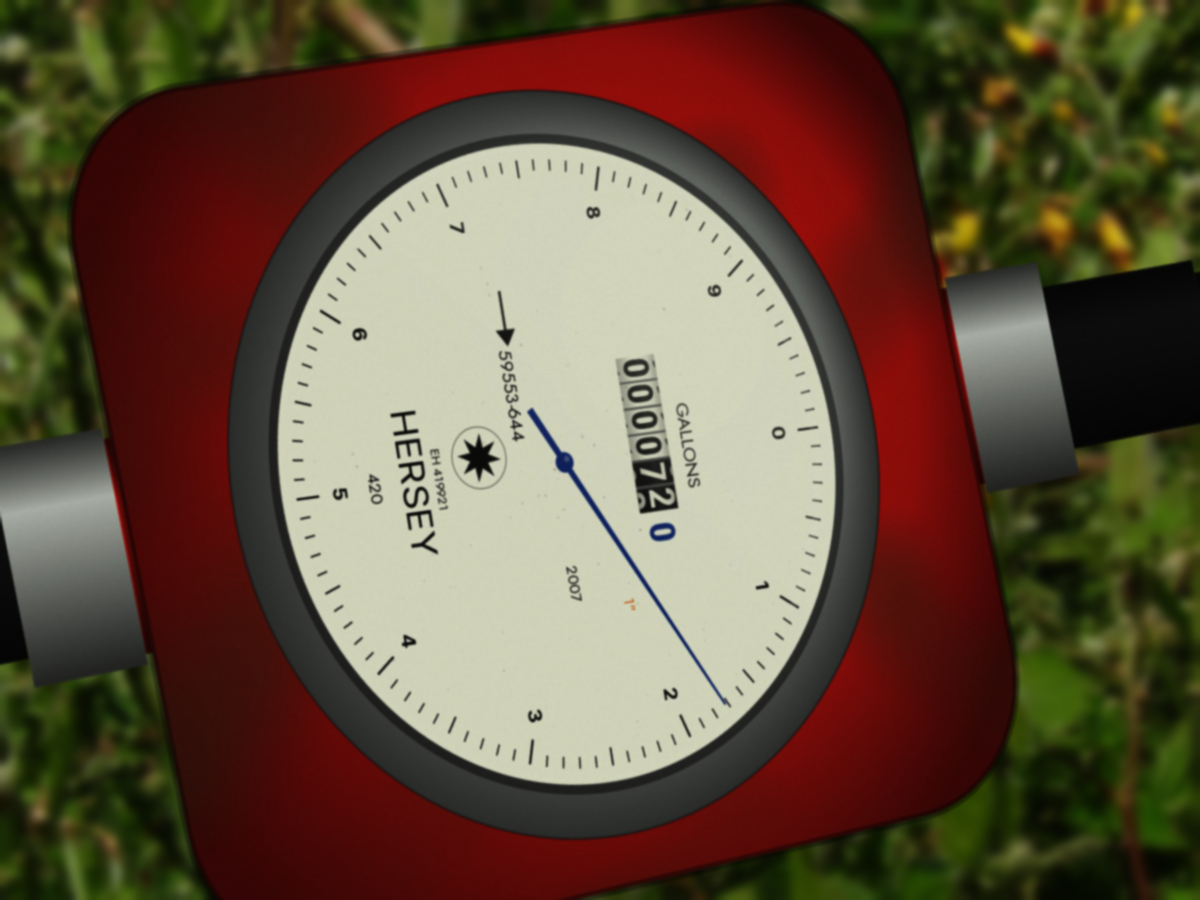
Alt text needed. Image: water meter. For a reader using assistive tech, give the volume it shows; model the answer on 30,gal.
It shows 721.7,gal
